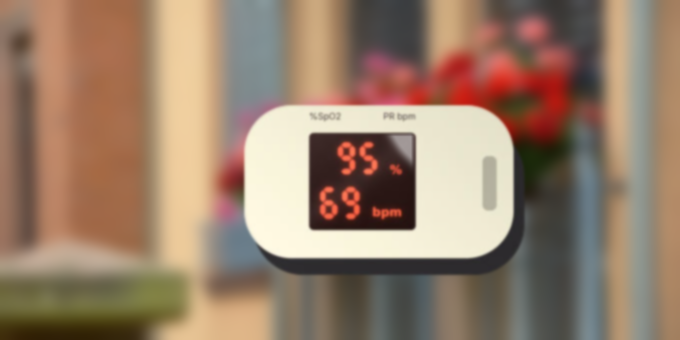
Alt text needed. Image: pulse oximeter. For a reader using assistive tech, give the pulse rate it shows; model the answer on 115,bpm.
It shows 69,bpm
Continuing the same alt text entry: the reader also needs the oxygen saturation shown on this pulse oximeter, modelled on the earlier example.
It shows 95,%
